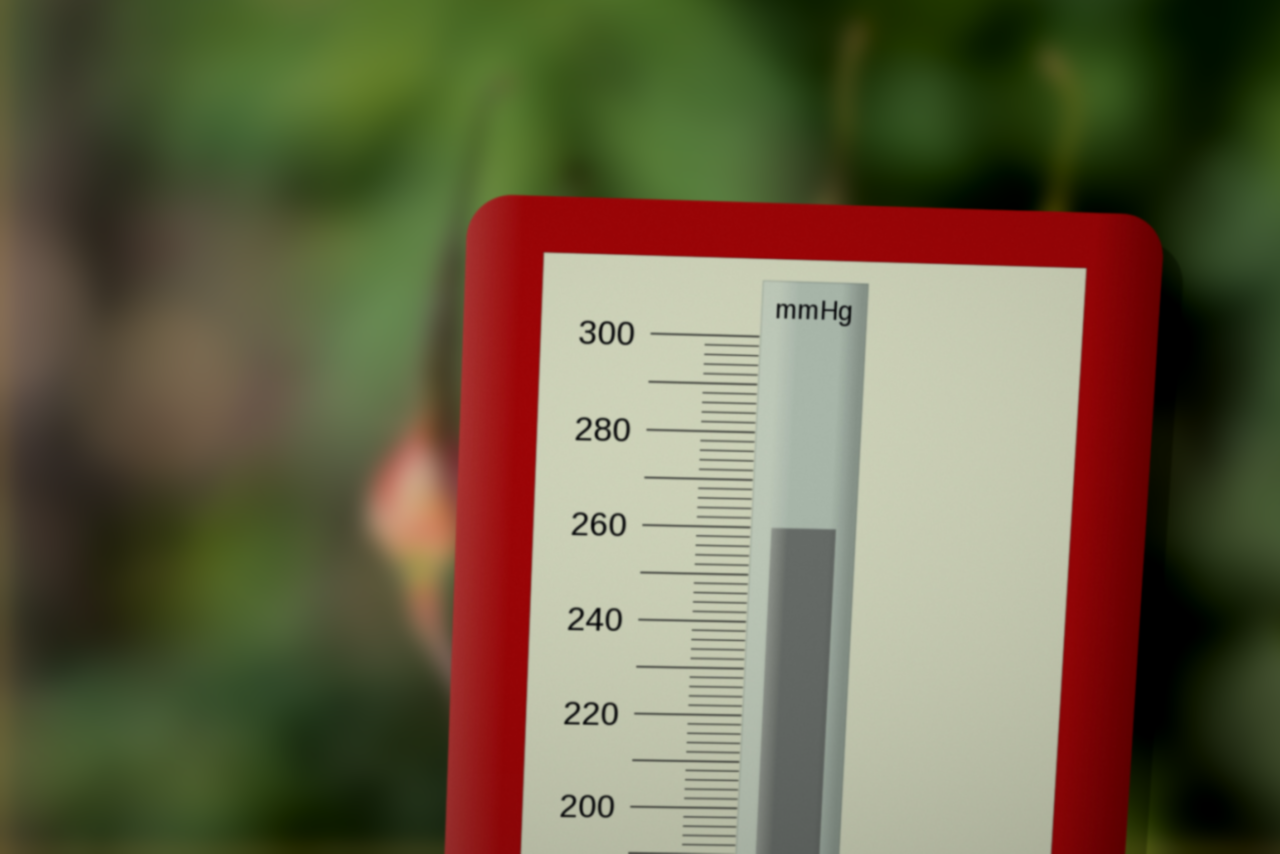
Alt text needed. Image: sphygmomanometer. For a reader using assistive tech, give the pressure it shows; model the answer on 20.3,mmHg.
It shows 260,mmHg
